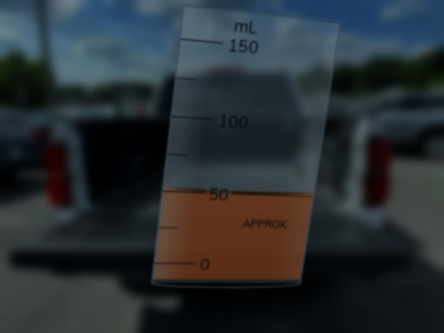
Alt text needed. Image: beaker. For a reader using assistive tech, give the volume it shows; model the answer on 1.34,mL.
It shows 50,mL
